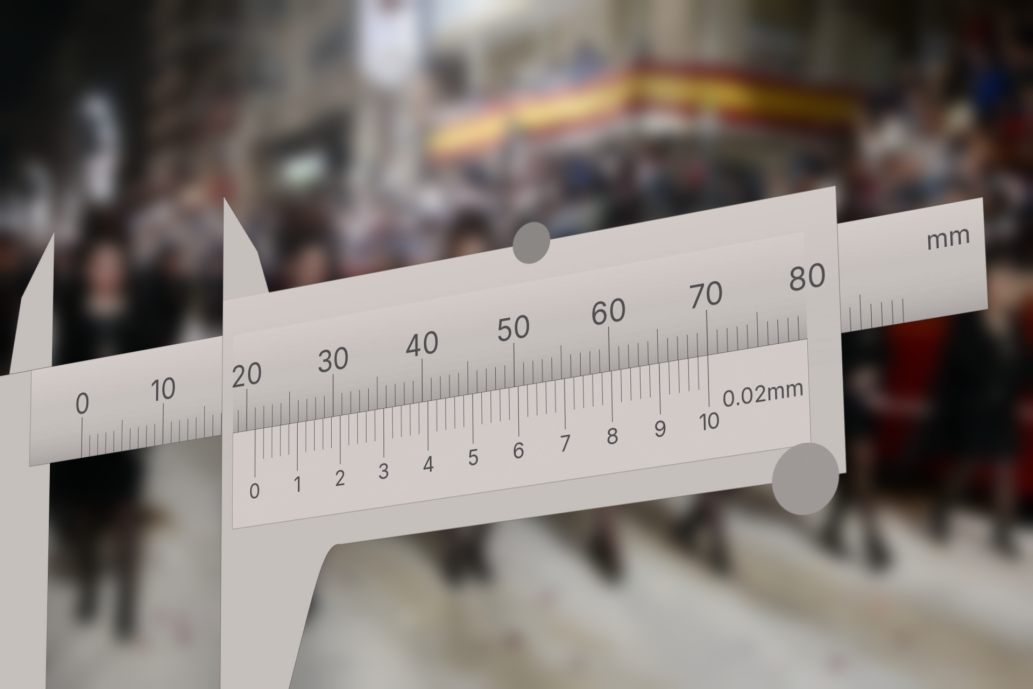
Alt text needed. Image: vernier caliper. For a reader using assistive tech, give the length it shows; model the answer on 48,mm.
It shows 21.0,mm
